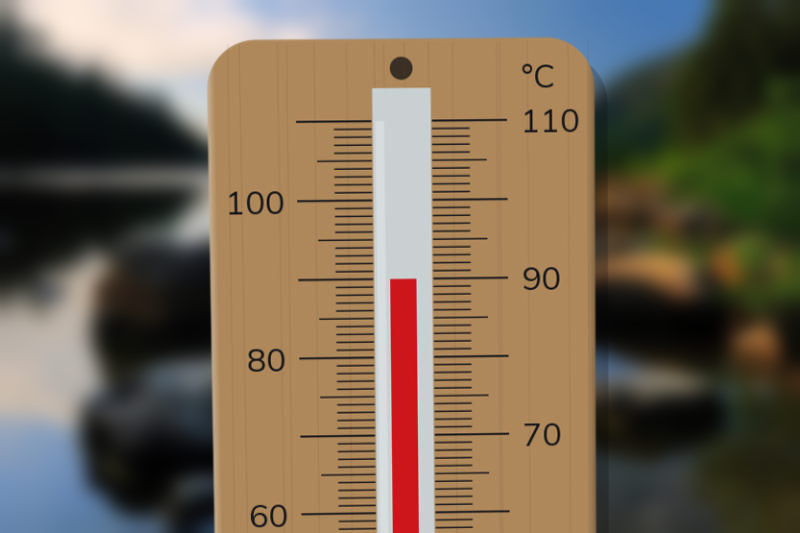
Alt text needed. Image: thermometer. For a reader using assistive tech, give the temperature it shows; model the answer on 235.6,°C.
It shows 90,°C
